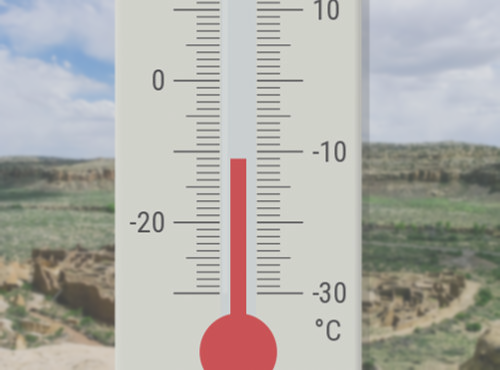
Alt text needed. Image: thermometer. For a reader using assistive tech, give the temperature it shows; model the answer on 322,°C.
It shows -11,°C
